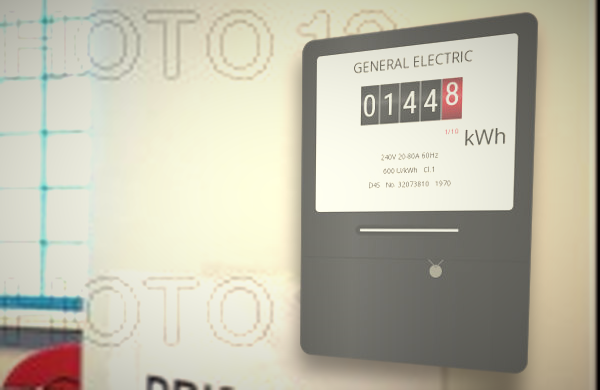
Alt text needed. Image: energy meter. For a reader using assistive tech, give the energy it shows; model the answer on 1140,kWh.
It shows 144.8,kWh
